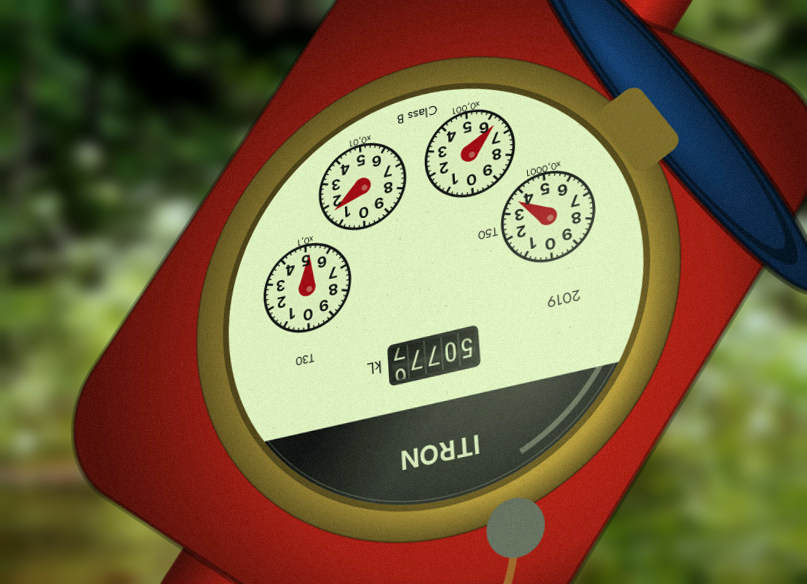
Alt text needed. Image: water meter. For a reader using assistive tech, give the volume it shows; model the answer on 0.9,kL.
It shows 50776.5163,kL
